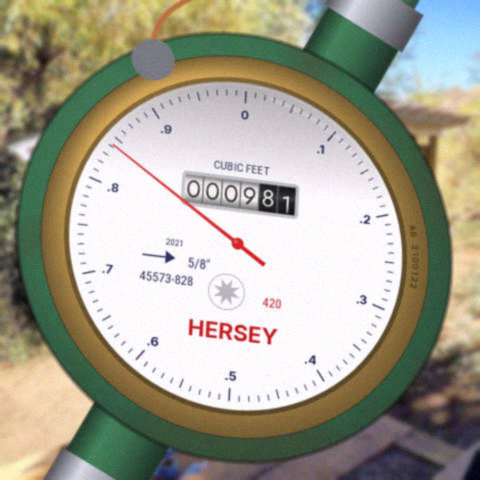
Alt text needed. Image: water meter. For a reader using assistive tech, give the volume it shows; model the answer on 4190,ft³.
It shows 980.84,ft³
